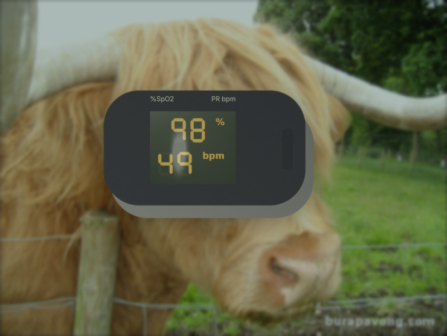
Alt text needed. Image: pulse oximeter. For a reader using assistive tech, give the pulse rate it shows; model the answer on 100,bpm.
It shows 49,bpm
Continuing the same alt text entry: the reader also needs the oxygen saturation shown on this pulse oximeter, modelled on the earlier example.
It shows 98,%
